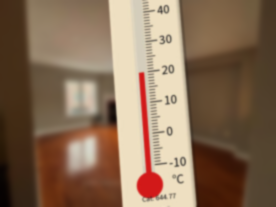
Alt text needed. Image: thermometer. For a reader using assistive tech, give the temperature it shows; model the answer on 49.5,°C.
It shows 20,°C
